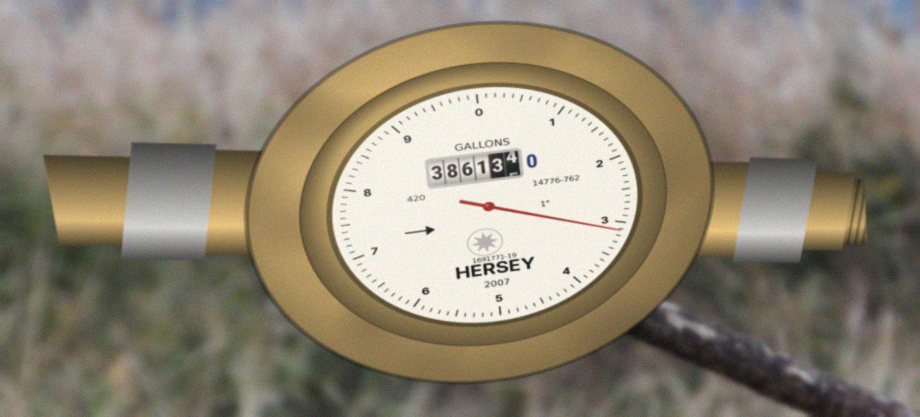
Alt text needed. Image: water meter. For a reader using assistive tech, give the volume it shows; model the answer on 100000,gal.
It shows 3861343.1,gal
